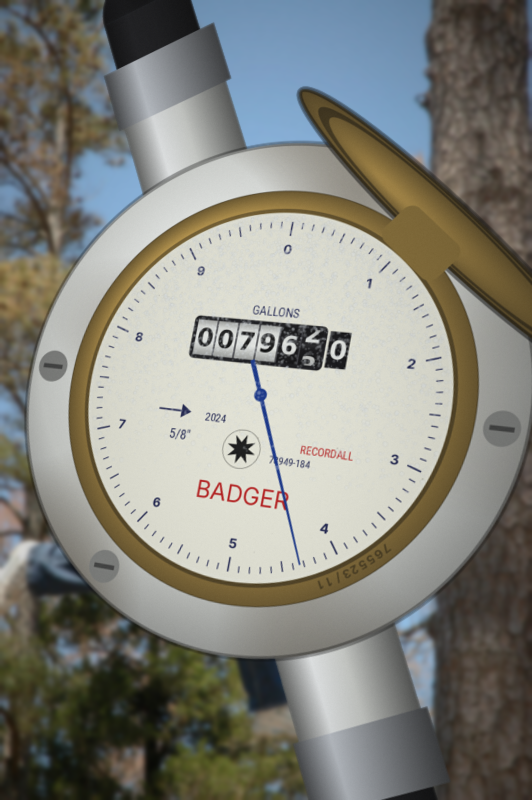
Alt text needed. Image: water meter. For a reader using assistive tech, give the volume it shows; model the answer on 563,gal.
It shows 79624.3,gal
